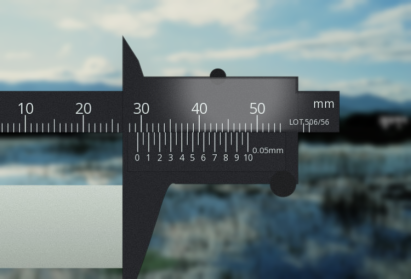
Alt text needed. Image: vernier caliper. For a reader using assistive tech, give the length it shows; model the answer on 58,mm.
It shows 29.4,mm
